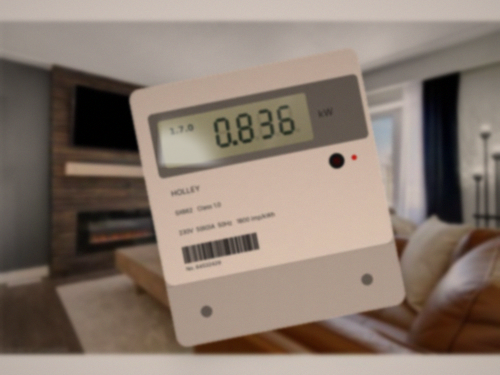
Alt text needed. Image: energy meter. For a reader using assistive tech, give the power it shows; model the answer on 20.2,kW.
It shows 0.836,kW
